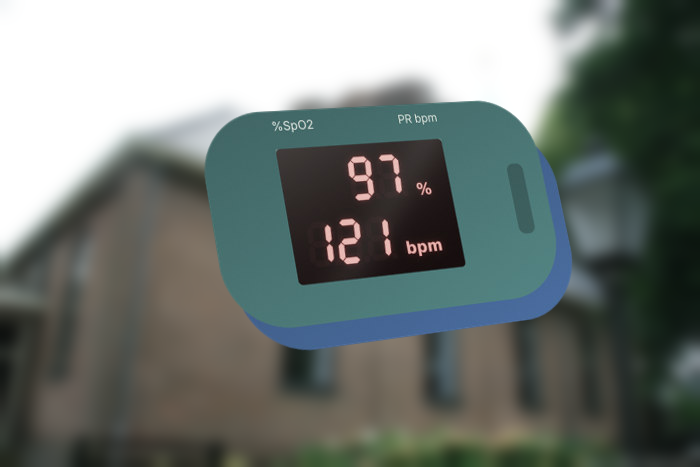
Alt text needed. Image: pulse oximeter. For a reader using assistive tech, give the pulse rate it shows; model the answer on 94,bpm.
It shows 121,bpm
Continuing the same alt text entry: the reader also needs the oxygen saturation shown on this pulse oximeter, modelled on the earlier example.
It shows 97,%
